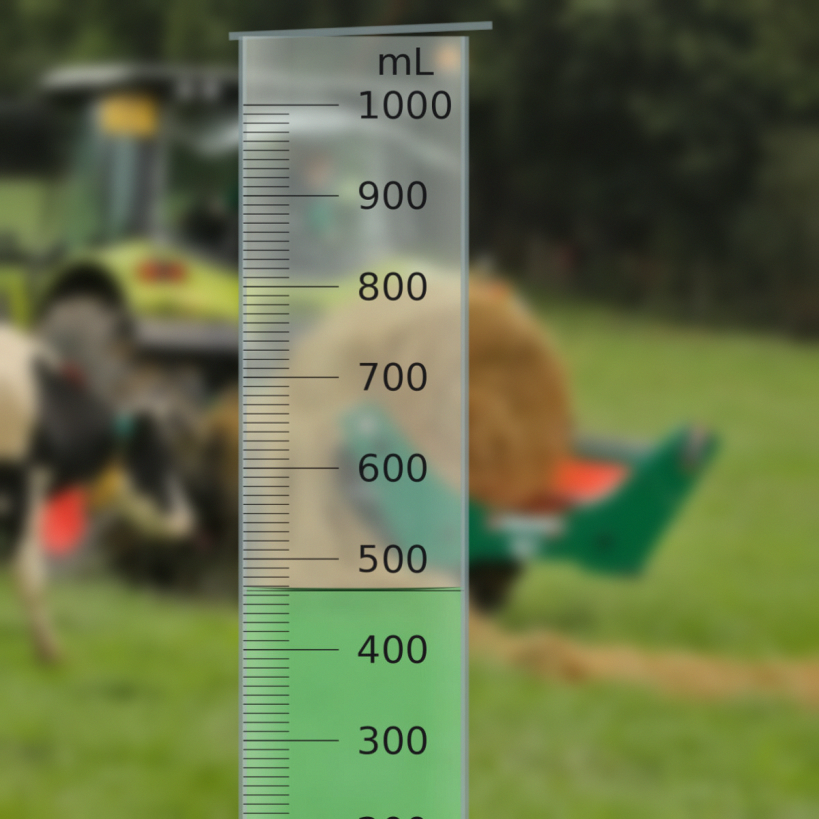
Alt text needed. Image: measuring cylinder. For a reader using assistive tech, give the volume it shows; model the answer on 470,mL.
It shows 465,mL
